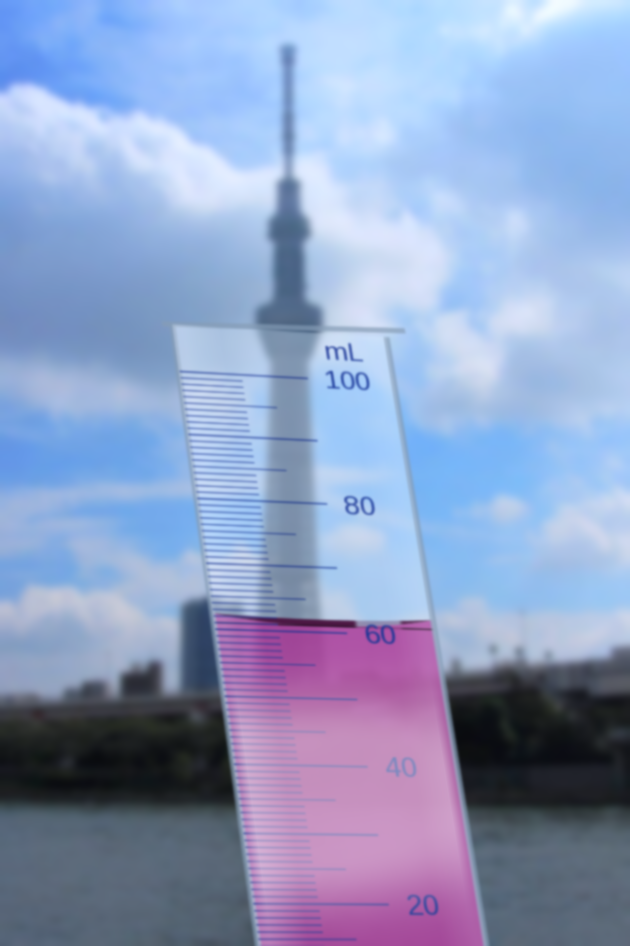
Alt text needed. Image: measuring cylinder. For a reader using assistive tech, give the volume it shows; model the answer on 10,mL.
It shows 61,mL
